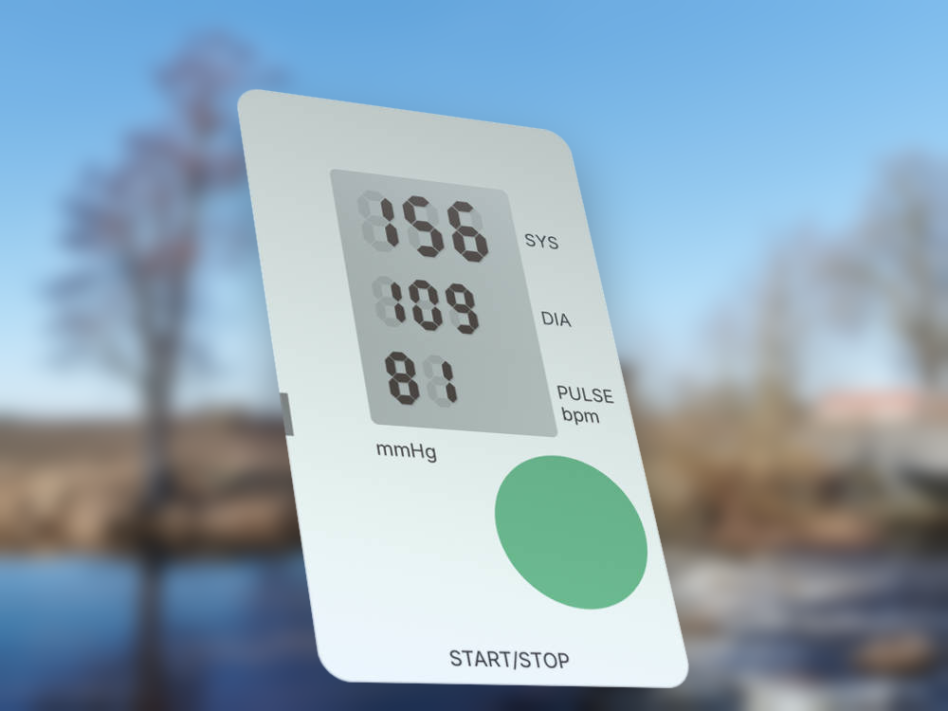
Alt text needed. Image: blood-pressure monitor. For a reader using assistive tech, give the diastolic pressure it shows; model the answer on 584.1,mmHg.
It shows 109,mmHg
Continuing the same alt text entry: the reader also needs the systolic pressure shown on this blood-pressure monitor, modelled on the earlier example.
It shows 156,mmHg
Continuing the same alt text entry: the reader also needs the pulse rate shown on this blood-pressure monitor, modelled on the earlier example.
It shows 81,bpm
